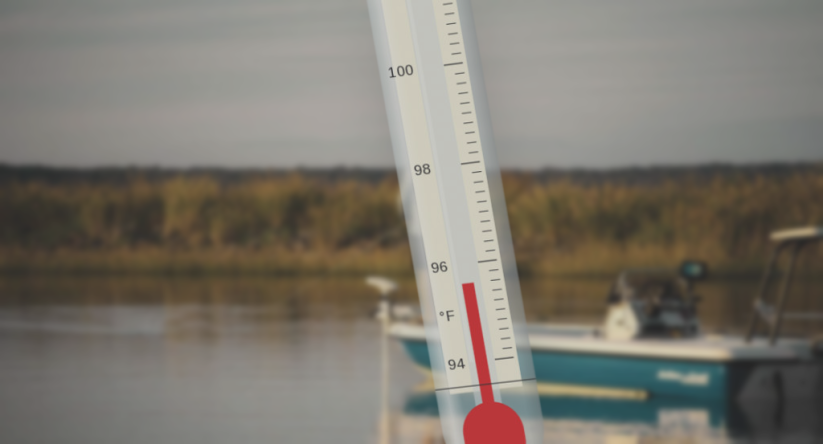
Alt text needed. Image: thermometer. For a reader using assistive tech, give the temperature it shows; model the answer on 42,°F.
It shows 95.6,°F
